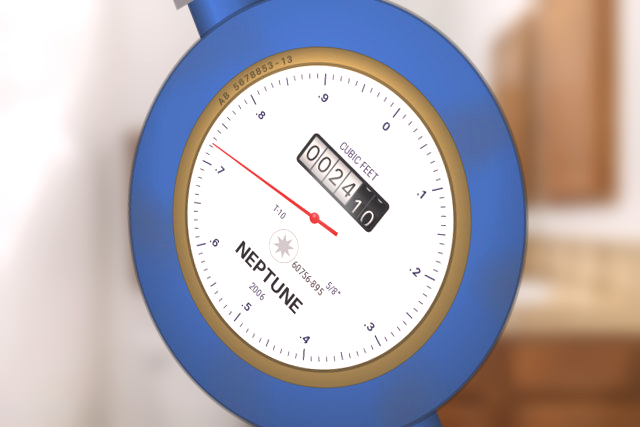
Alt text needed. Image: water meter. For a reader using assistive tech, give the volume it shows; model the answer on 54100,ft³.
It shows 2409.72,ft³
